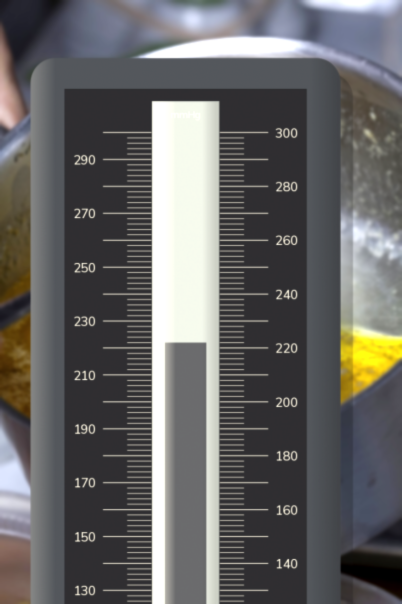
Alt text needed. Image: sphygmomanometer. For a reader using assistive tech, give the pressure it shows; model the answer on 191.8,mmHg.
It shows 222,mmHg
